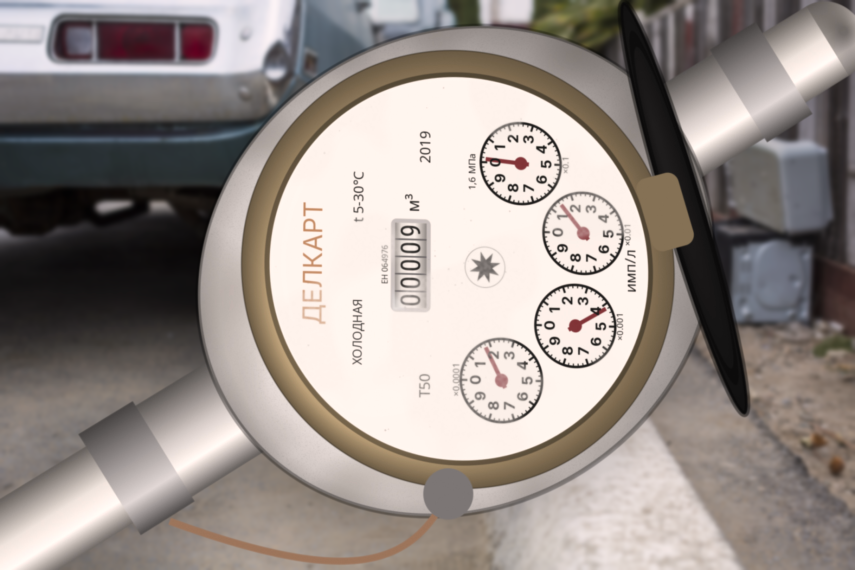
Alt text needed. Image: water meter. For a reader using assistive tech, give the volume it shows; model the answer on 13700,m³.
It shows 9.0141,m³
